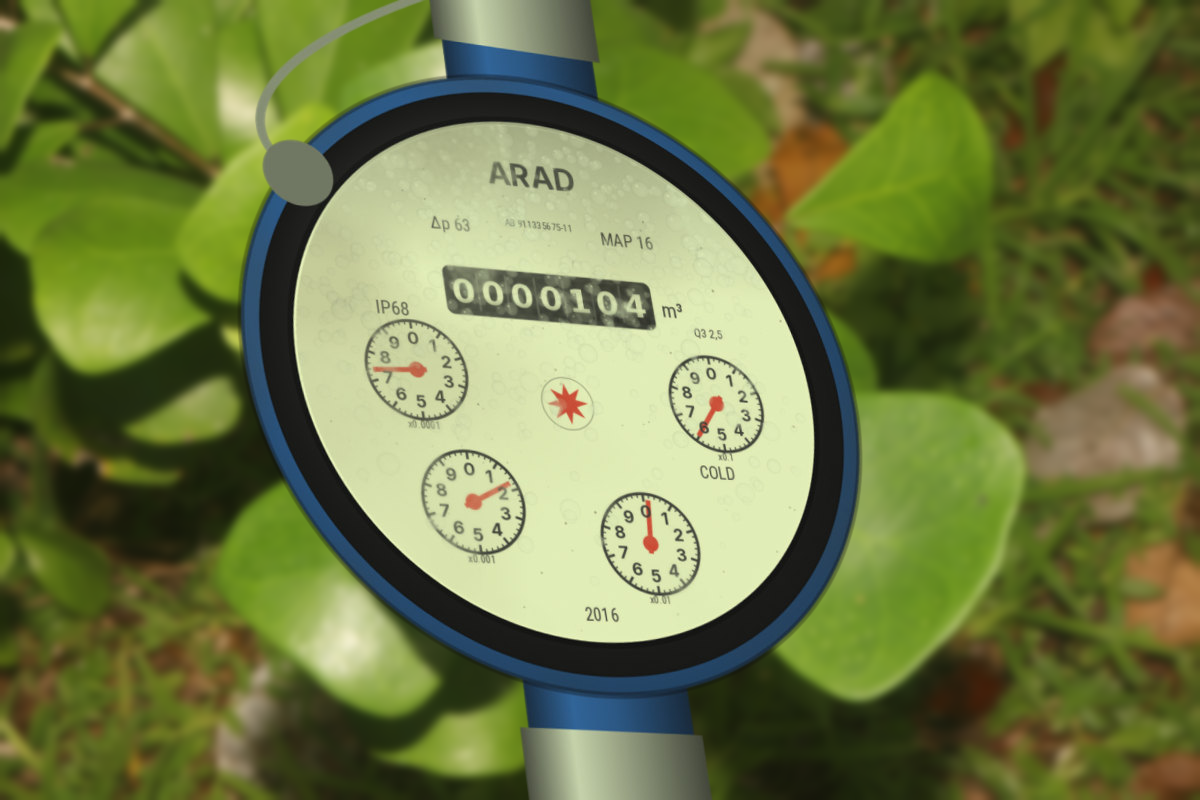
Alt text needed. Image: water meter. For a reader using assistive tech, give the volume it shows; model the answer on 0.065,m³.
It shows 104.6017,m³
